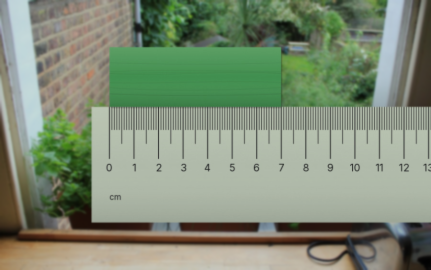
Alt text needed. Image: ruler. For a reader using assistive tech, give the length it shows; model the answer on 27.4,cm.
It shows 7,cm
